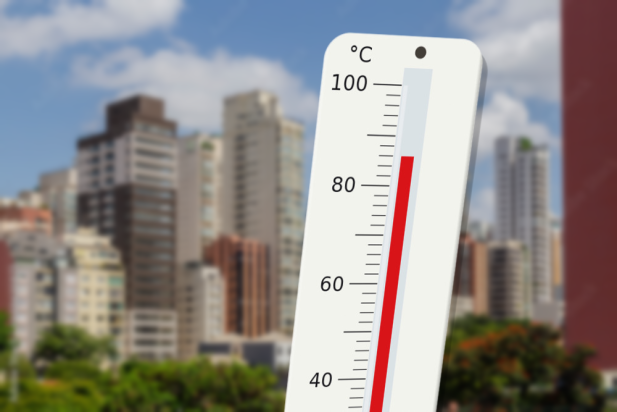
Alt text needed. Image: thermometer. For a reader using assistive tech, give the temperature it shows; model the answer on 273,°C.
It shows 86,°C
